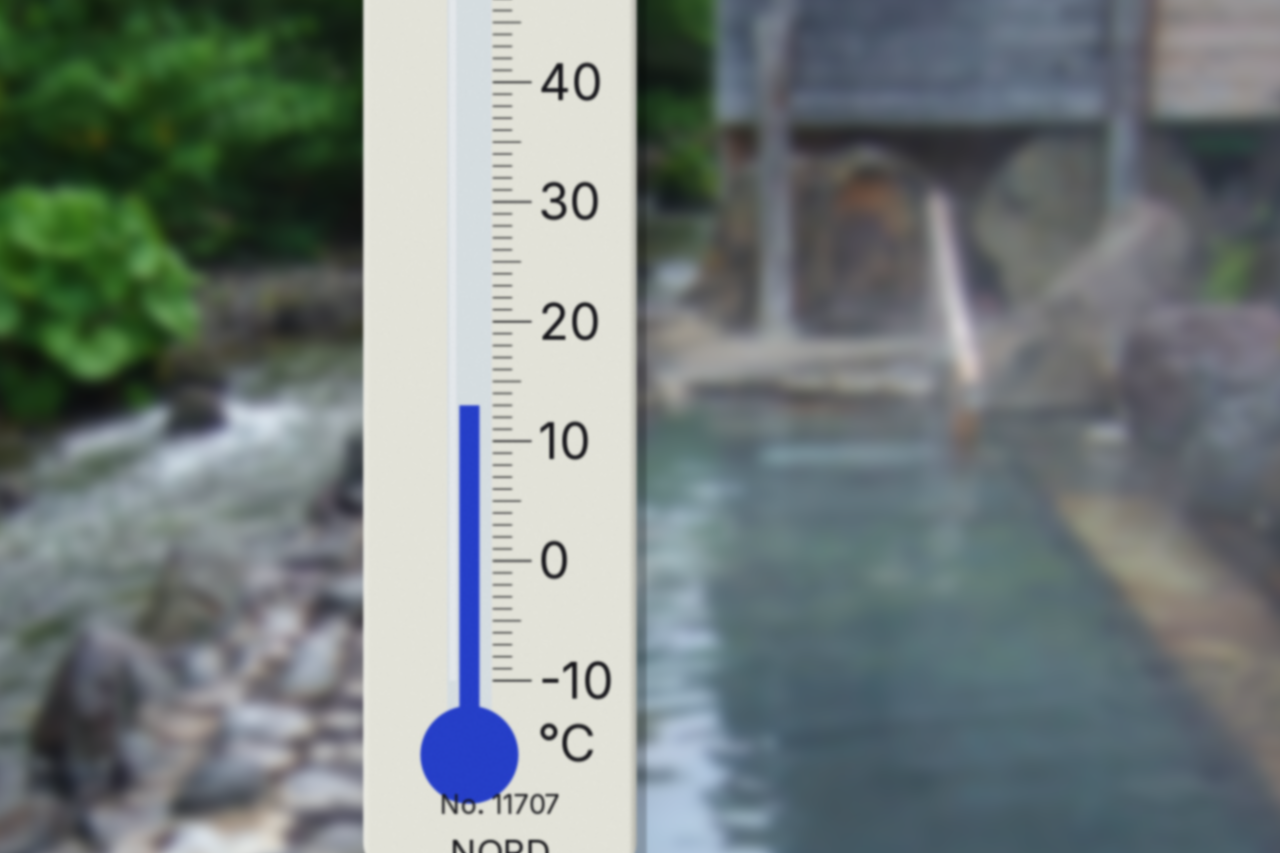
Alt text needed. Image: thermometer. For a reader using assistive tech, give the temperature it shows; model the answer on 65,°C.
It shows 13,°C
